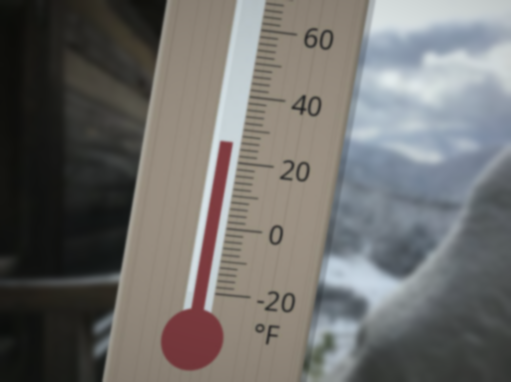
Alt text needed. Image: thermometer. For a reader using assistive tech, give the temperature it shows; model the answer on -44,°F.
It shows 26,°F
